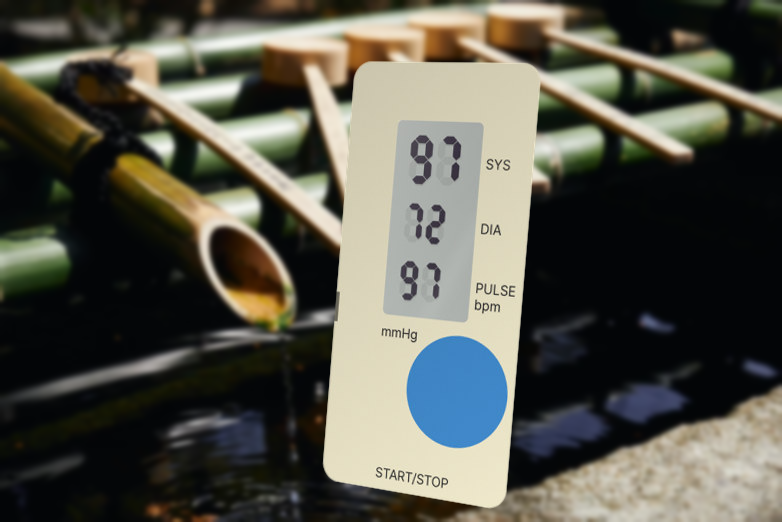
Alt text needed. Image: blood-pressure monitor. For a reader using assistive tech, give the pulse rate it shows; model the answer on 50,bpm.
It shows 97,bpm
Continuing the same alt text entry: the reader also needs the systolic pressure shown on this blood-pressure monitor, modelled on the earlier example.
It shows 97,mmHg
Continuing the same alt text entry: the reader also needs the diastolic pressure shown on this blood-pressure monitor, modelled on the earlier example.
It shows 72,mmHg
